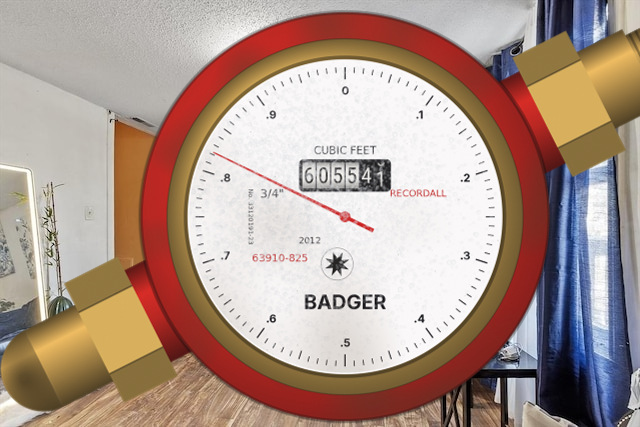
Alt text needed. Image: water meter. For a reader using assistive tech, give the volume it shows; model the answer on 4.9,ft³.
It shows 605540.82,ft³
